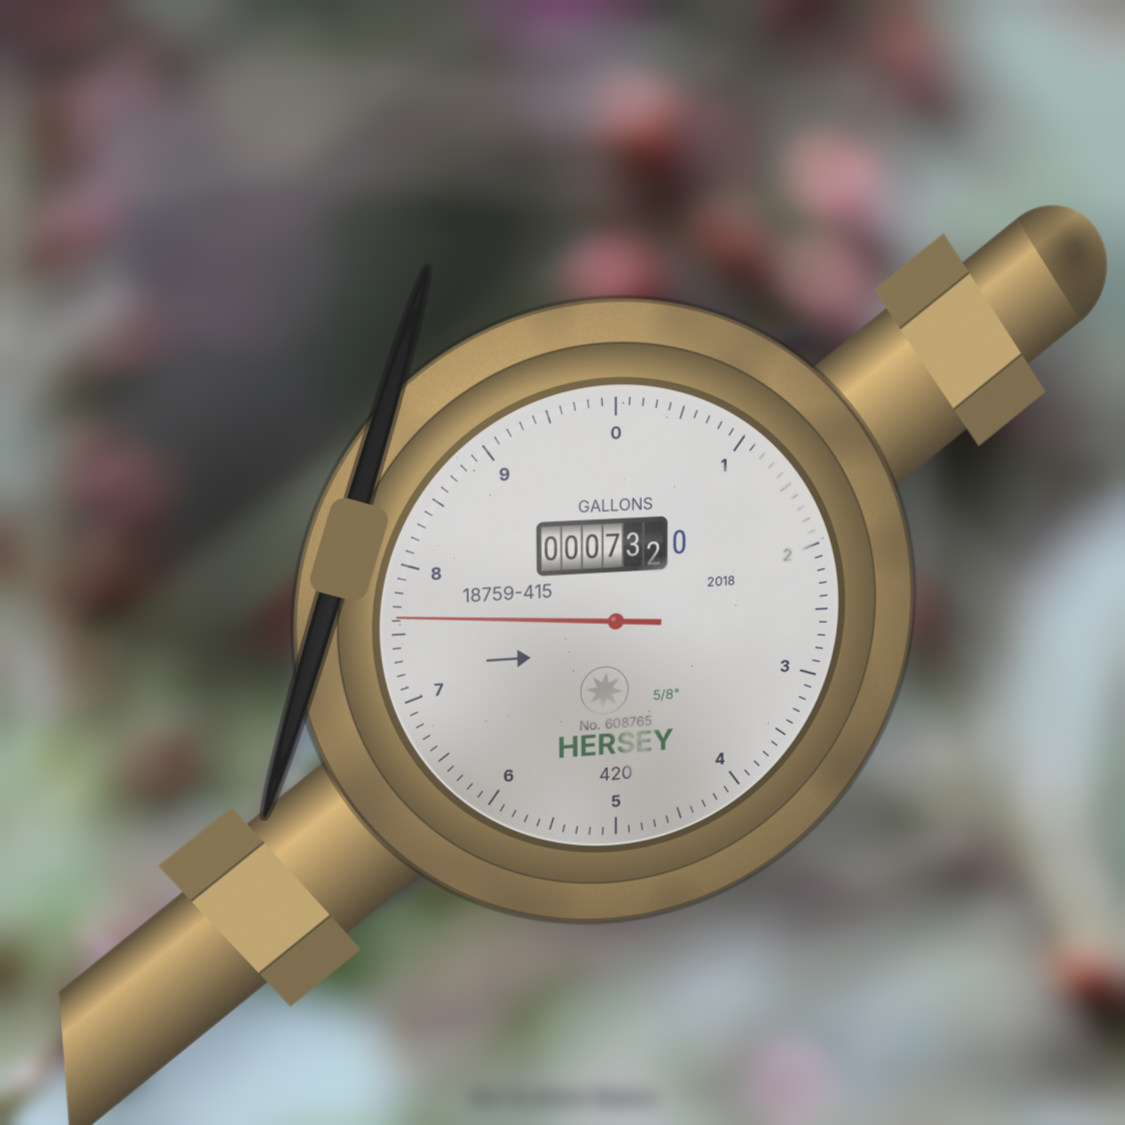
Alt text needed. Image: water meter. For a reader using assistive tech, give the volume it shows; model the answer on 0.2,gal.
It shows 7317.6,gal
